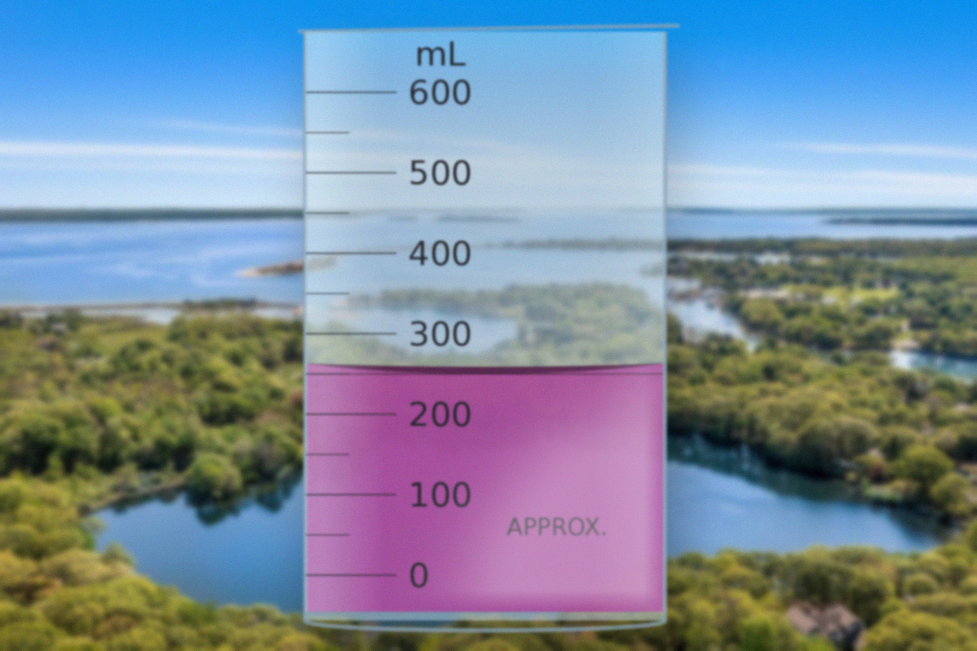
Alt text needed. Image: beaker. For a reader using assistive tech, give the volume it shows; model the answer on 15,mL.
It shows 250,mL
